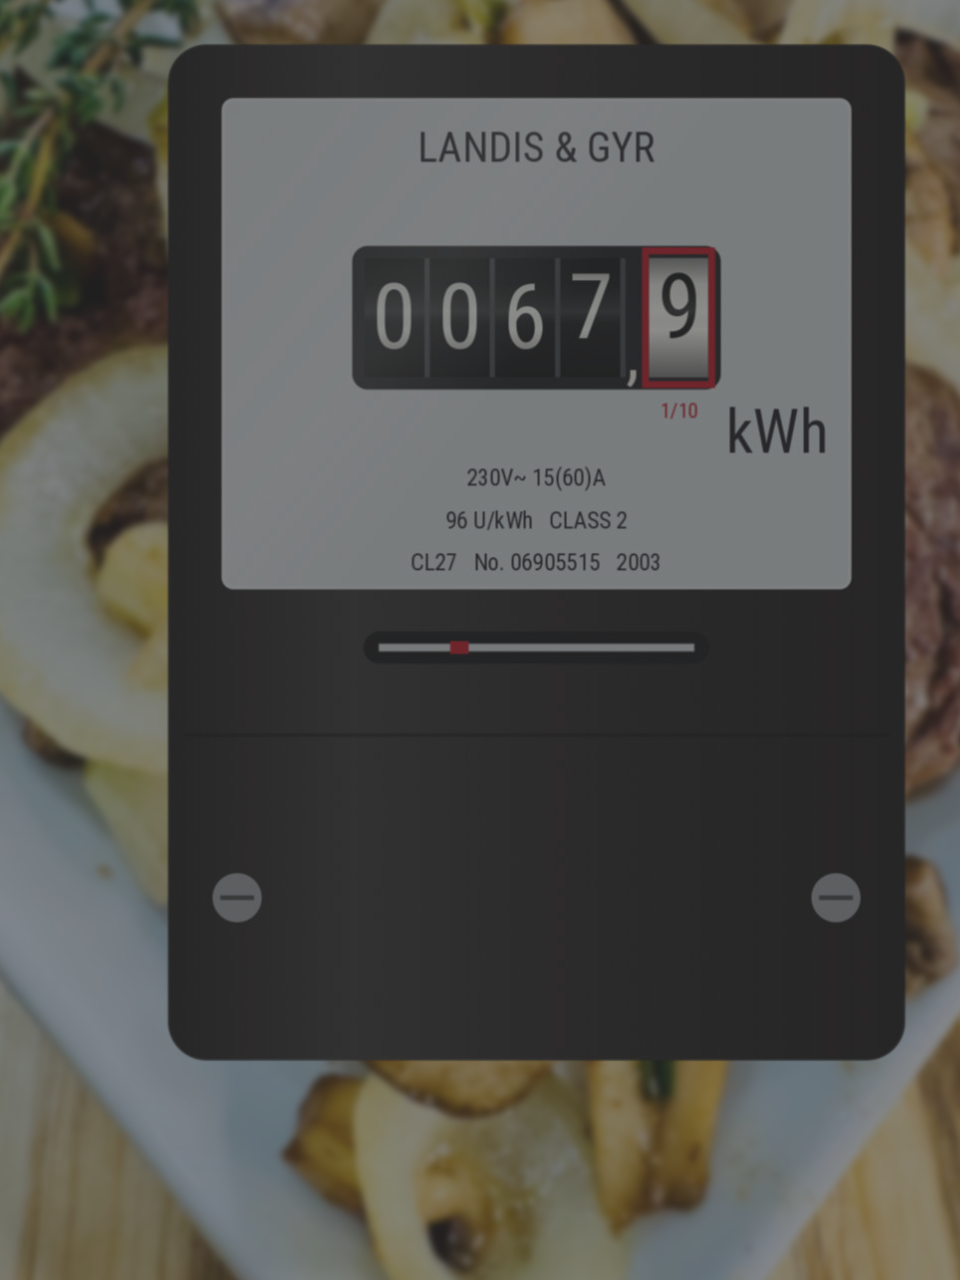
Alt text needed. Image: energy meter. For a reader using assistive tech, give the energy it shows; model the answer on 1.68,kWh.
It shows 67.9,kWh
